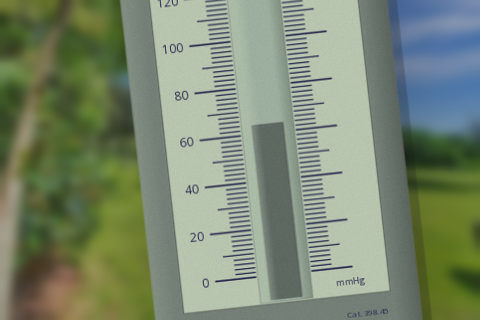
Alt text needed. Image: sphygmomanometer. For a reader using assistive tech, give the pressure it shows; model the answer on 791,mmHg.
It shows 64,mmHg
